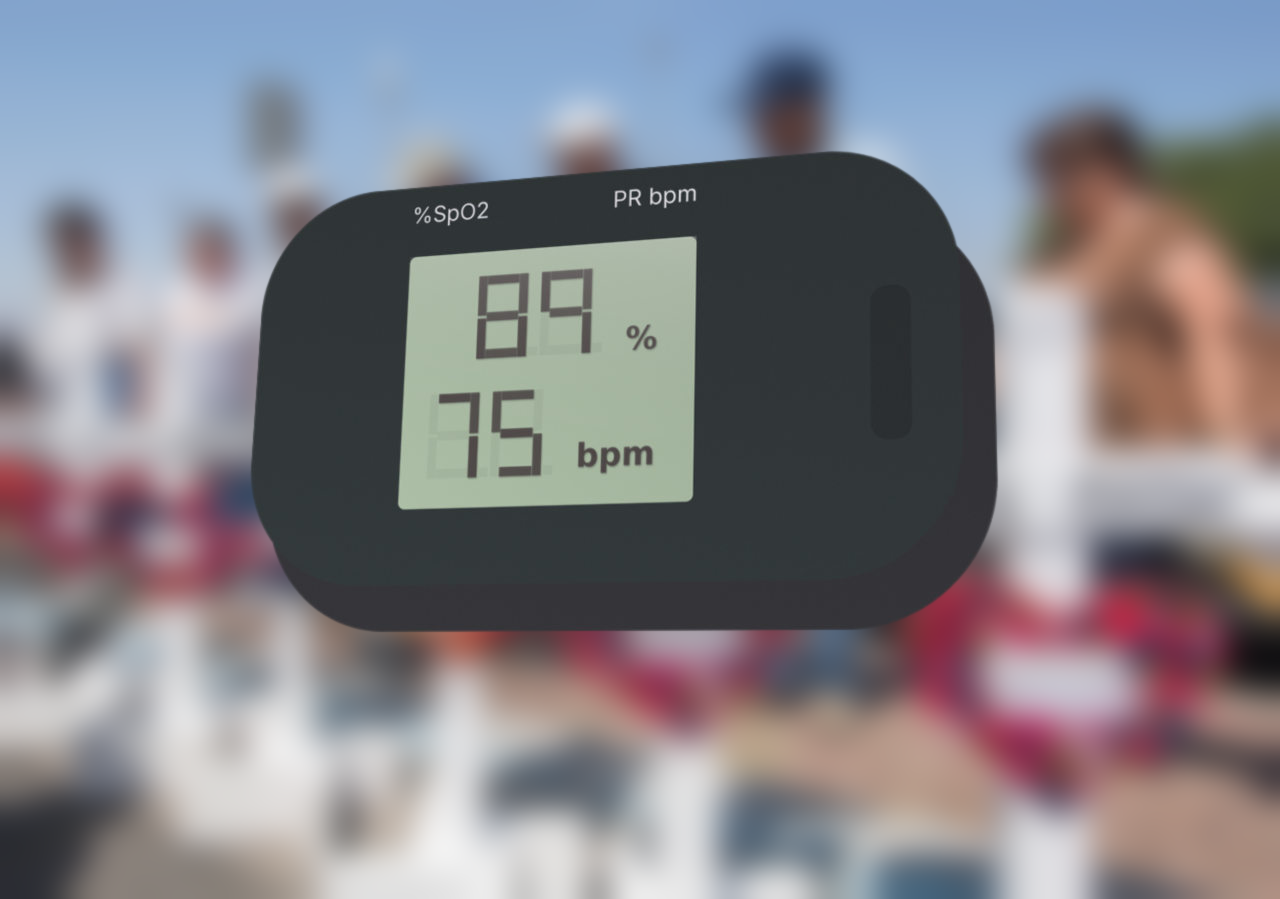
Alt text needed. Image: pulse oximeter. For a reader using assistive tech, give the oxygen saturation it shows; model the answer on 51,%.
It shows 89,%
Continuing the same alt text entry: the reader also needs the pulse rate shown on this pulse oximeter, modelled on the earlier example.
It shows 75,bpm
